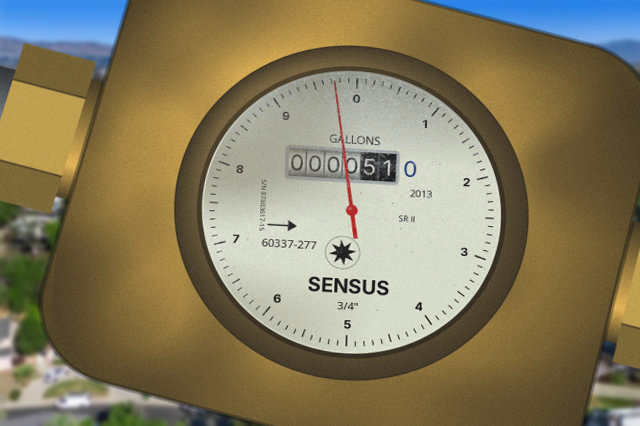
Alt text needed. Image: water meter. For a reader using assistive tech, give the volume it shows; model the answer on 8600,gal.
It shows 509.7,gal
